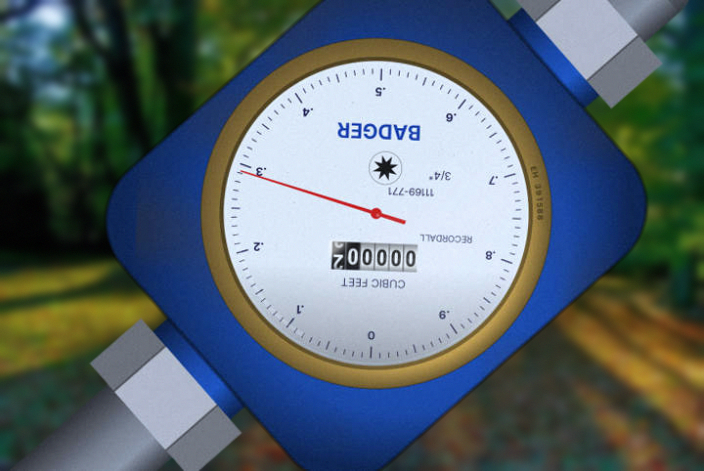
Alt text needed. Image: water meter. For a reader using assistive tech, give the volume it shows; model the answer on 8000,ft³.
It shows 2.29,ft³
